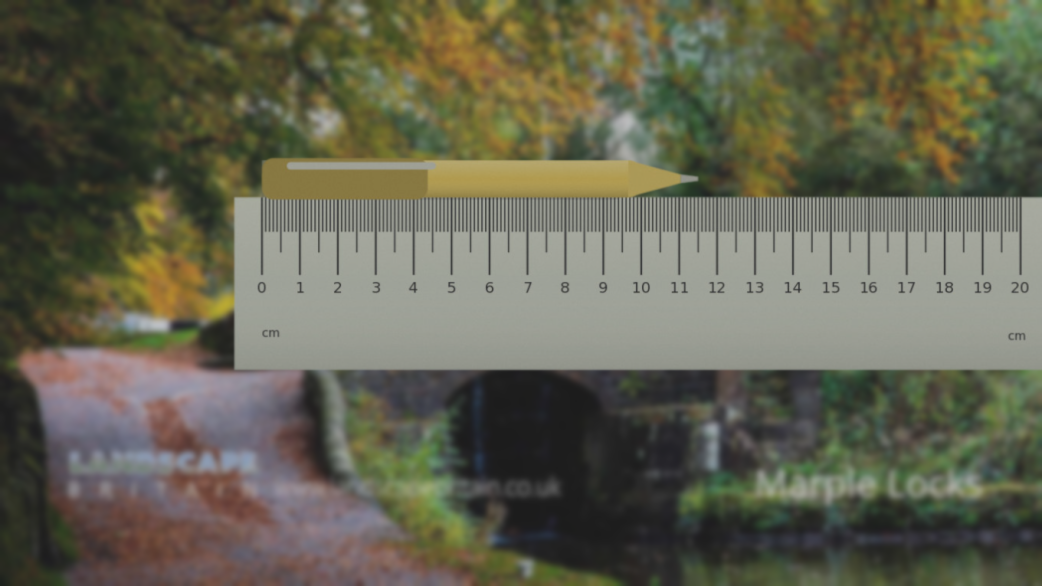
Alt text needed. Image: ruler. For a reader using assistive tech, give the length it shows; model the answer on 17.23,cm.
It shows 11.5,cm
